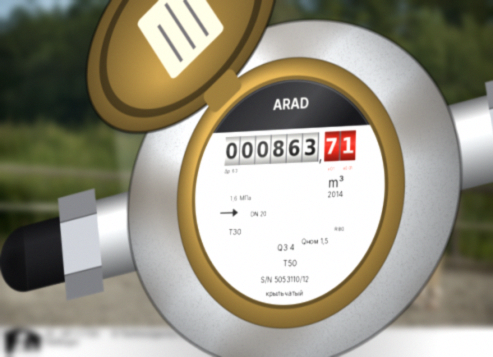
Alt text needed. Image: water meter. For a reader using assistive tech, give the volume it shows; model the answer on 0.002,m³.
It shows 863.71,m³
